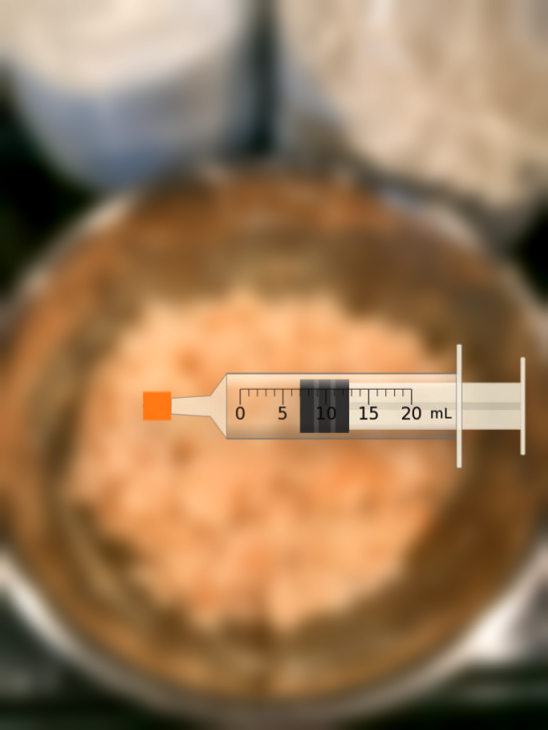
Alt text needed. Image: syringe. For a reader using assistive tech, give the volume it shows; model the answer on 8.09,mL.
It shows 7,mL
